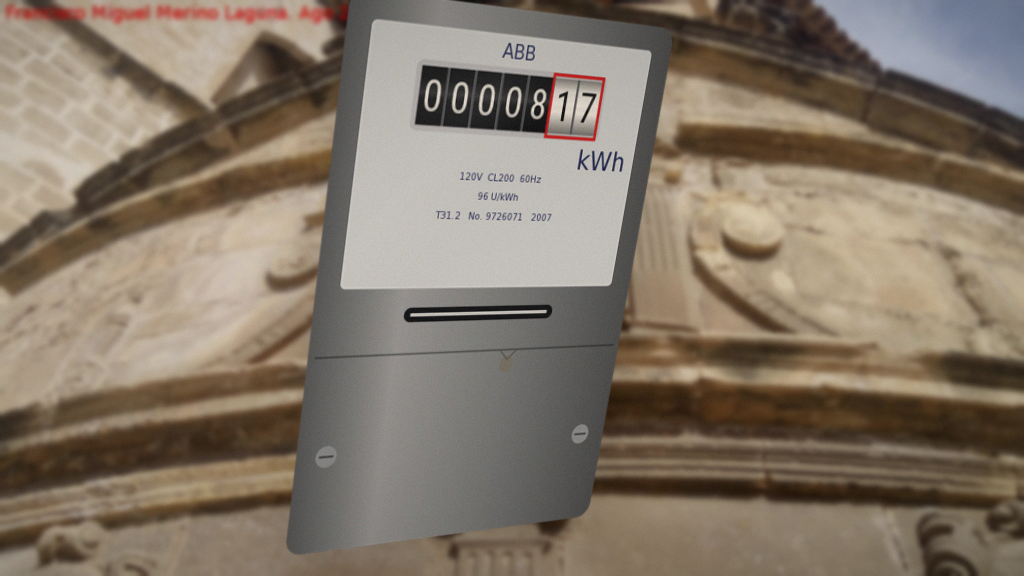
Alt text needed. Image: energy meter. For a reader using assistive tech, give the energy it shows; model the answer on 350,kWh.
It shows 8.17,kWh
